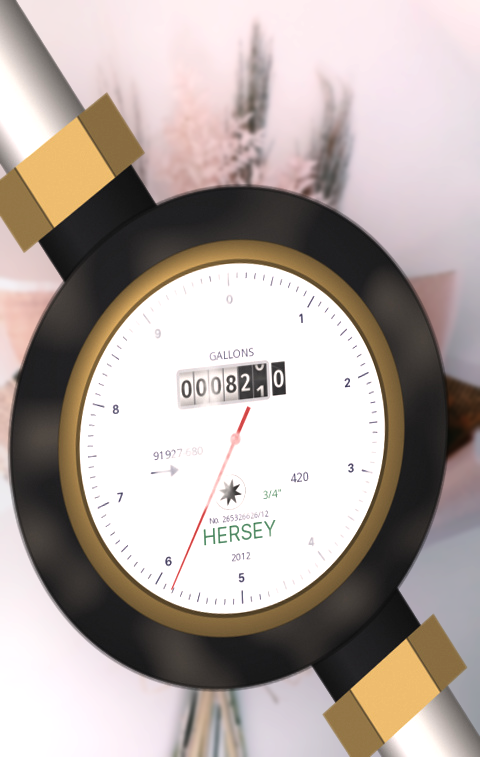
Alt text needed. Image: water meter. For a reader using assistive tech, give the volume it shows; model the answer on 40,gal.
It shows 8205.8,gal
